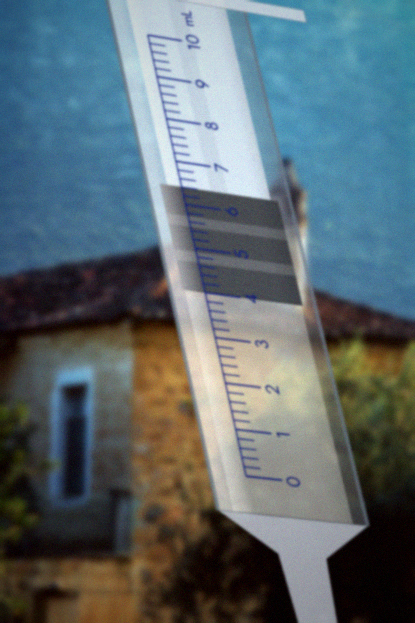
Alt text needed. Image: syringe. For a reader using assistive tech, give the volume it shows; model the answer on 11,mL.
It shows 4,mL
